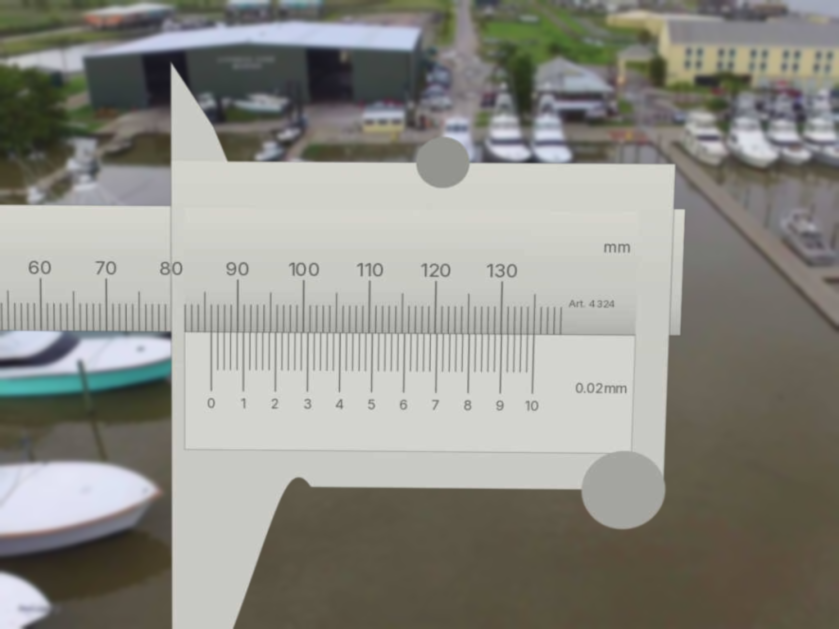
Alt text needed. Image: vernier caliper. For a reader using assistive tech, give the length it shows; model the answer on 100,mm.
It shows 86.0,mm
